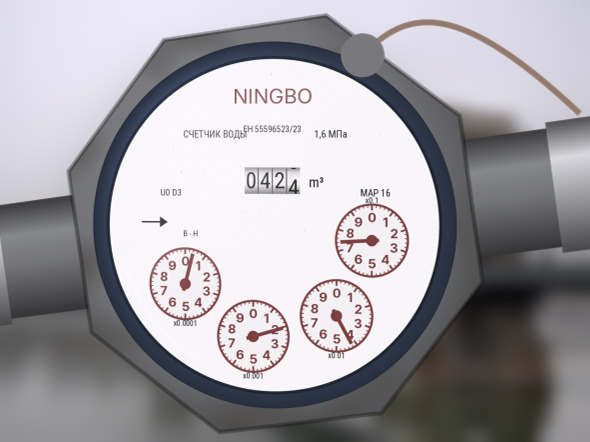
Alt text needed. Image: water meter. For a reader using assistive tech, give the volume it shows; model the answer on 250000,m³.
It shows 423.7420,m³
